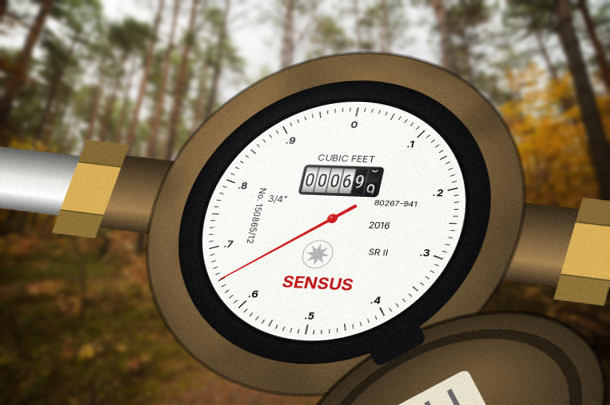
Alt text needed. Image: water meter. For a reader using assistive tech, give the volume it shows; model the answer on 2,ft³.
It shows 698.65,ft³
